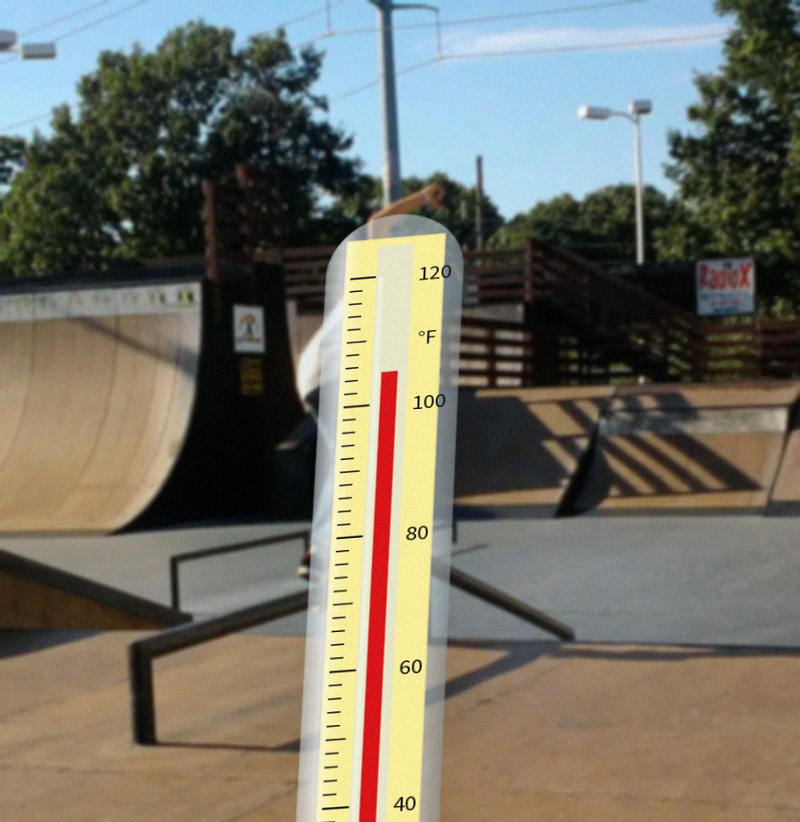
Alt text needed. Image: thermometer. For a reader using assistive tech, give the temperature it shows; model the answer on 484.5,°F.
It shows 105,°F
